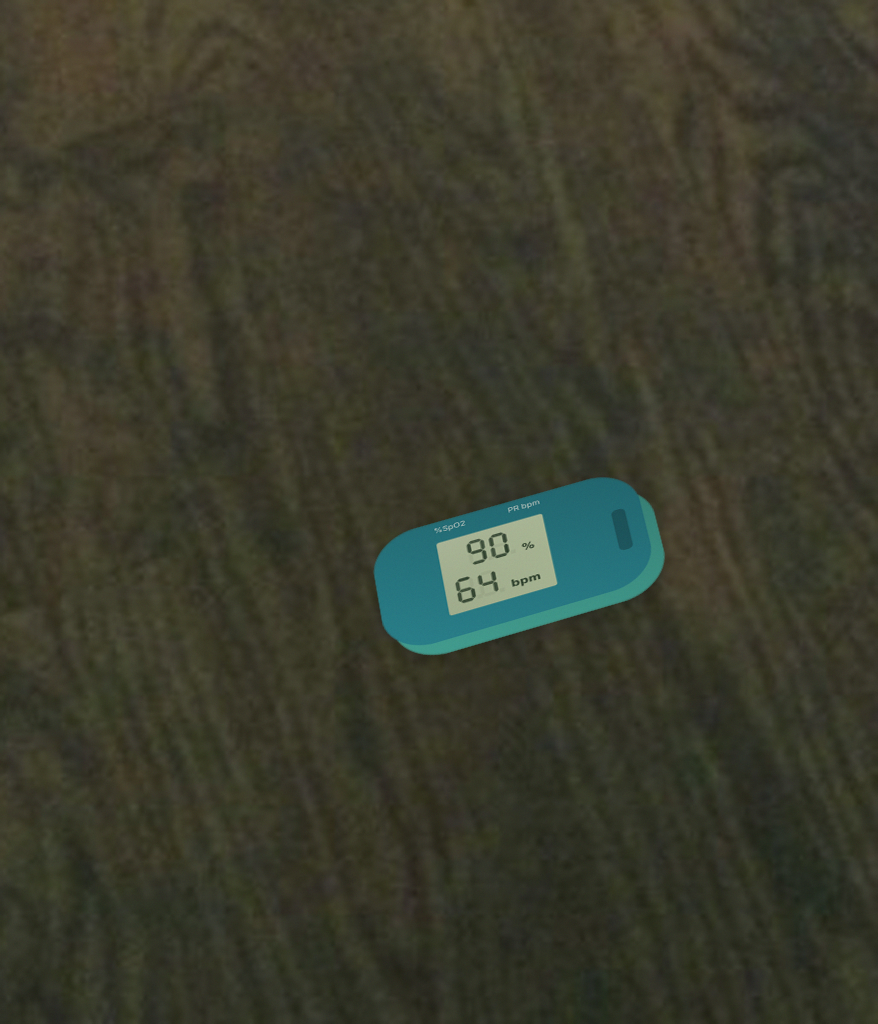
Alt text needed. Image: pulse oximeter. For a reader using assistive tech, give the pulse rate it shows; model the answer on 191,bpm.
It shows 64,bpm
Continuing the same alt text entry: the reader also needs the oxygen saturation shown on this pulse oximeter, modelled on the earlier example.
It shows 90,%
